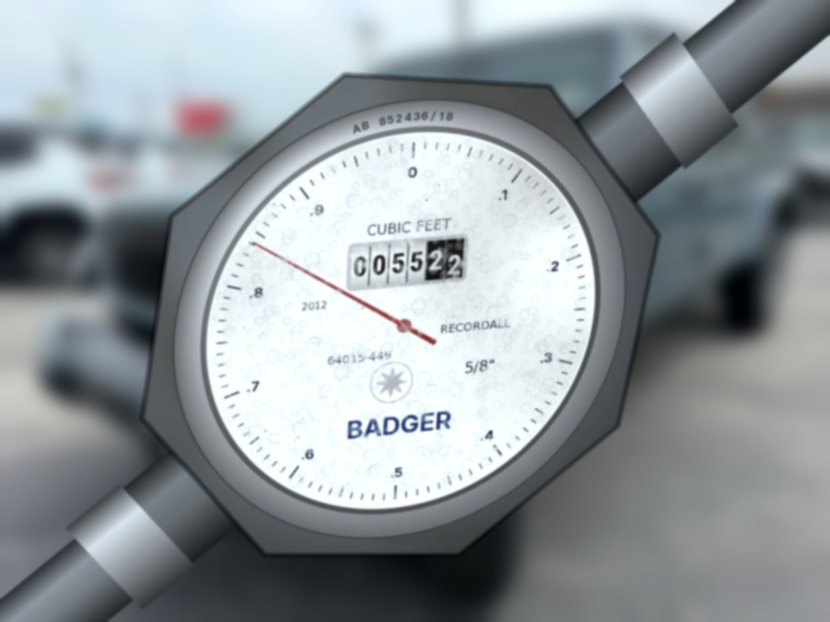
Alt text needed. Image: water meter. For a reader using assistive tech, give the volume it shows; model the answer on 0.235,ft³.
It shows 5521.84,ft³
